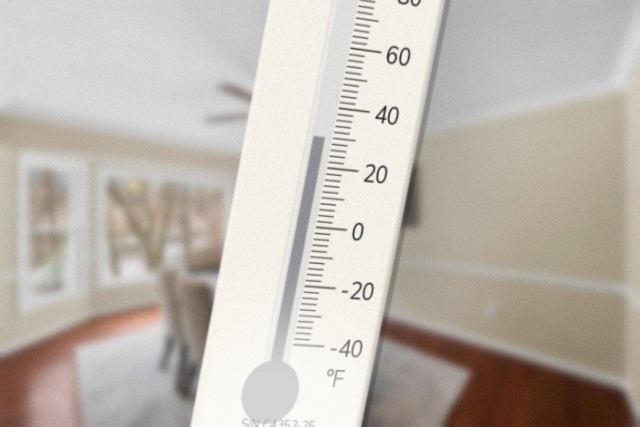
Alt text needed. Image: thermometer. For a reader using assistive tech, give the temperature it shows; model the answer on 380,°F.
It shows 30,°F
